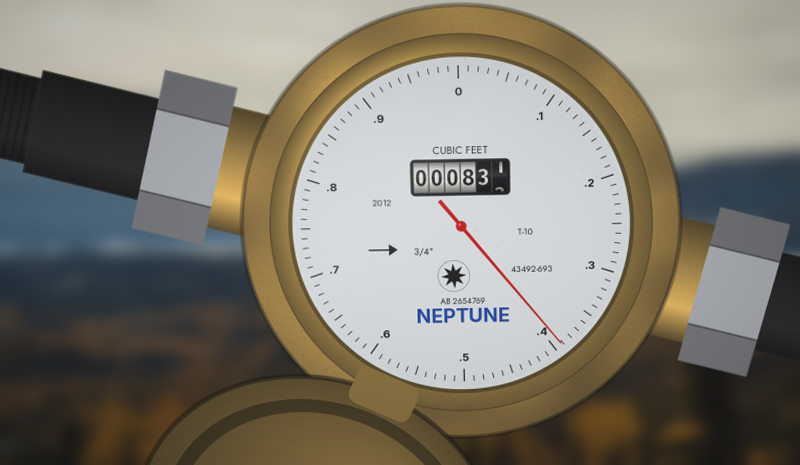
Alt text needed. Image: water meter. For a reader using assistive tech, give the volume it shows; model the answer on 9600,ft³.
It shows 831.39,ft³
